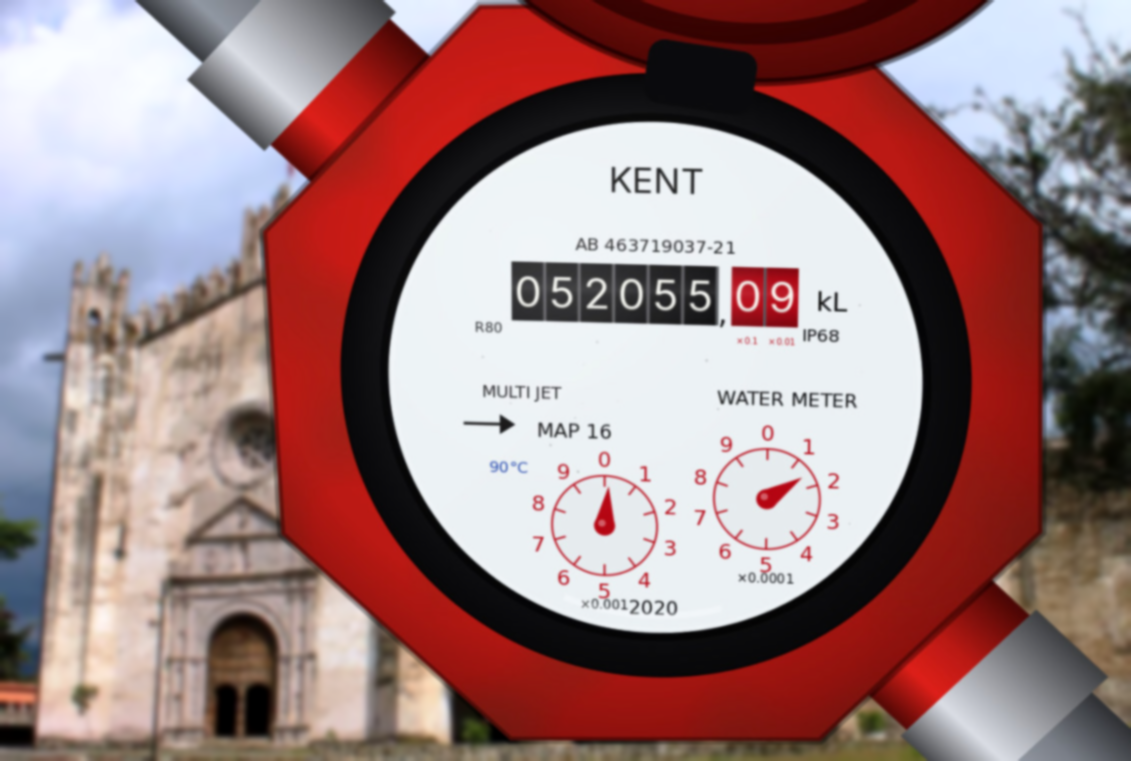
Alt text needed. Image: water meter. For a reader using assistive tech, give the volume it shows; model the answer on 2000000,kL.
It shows 52055.0901,kL
